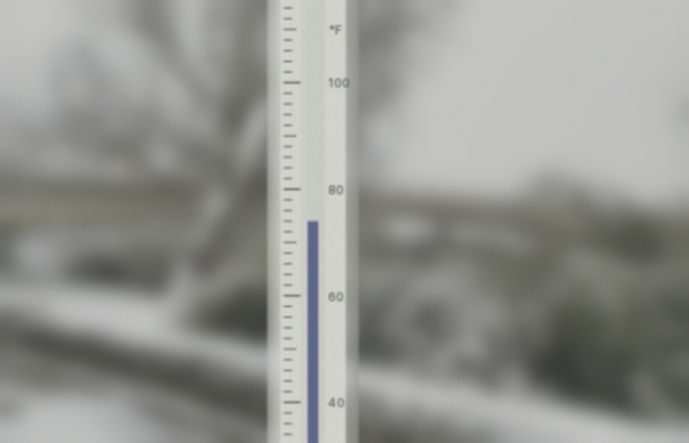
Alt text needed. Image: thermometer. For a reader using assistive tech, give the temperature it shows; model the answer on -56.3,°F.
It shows 74,°F
